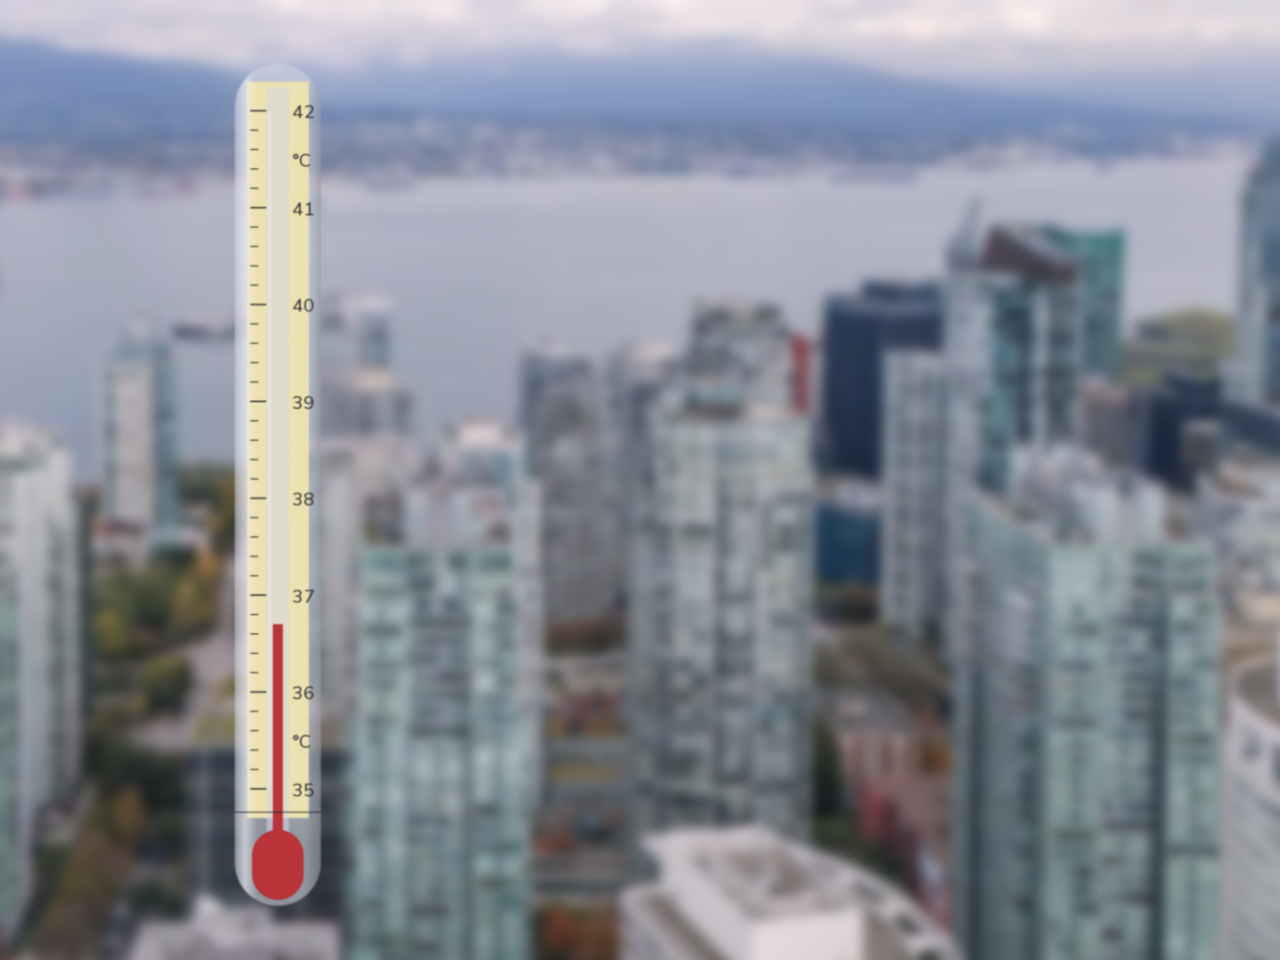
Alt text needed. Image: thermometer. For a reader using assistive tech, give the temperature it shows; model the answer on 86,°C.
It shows 36.7,°C
